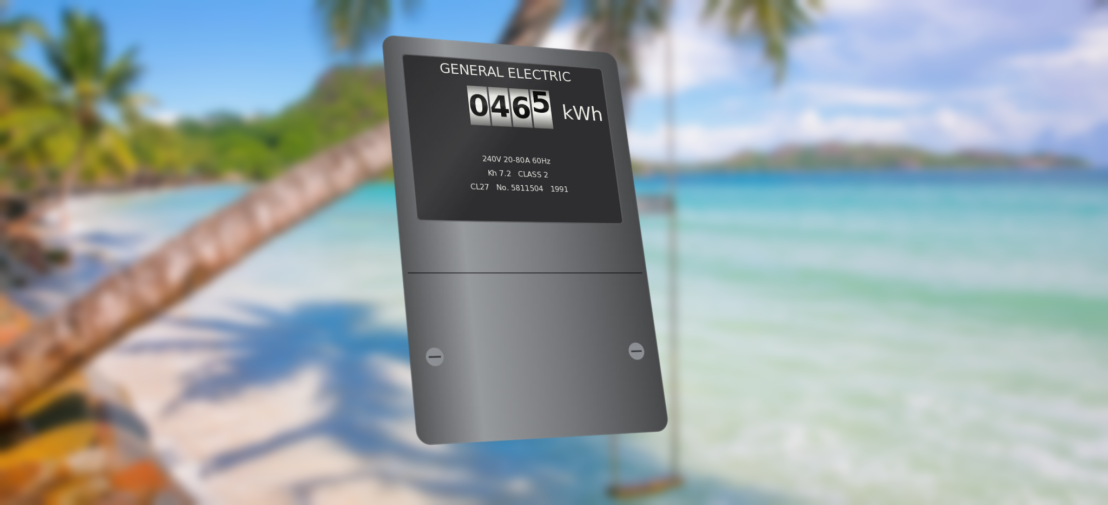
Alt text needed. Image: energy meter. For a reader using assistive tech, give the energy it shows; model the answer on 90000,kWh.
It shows 465,kWh
